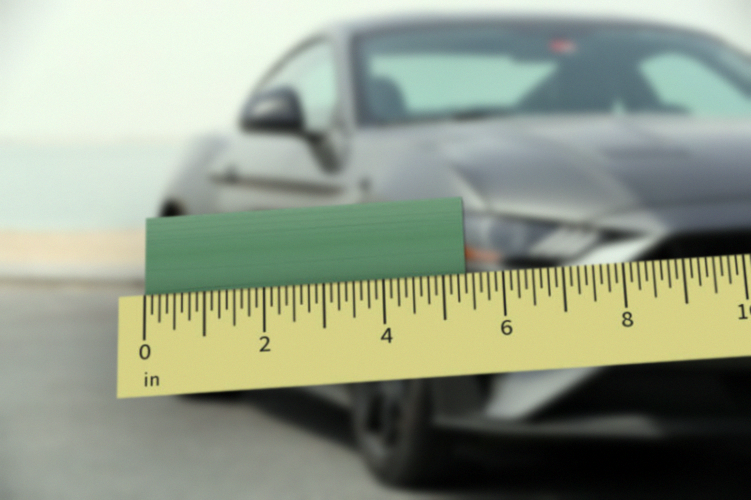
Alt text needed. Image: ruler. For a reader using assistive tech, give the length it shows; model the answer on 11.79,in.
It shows 5.375,in
